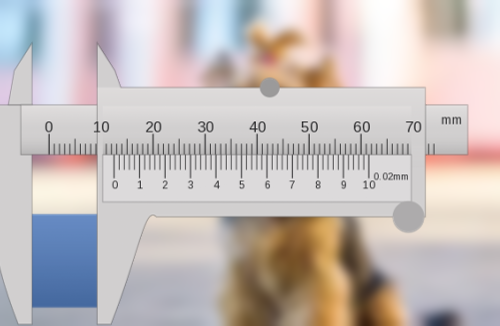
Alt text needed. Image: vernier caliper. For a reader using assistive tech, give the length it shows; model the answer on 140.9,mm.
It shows 12.5,mm
